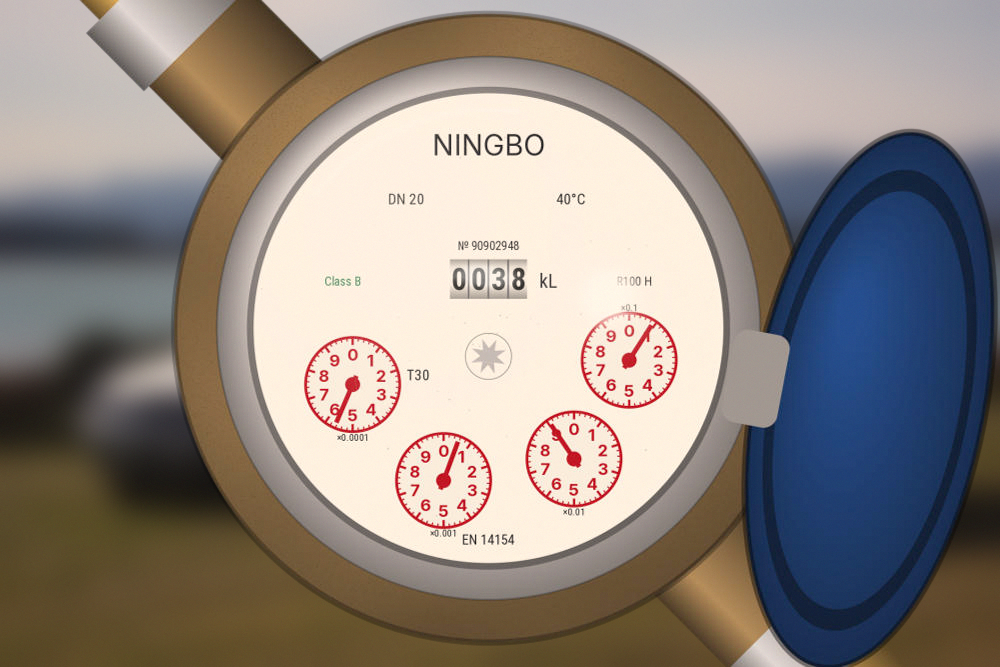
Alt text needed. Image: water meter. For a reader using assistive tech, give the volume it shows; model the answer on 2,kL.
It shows 38.0905,kL
